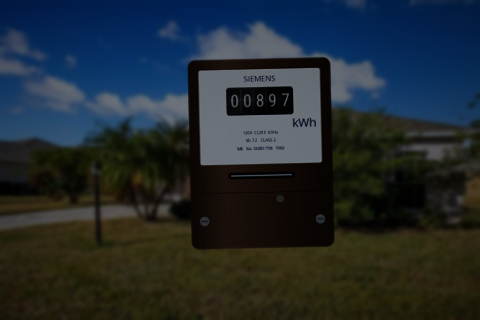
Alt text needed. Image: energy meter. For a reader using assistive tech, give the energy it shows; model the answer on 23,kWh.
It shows 897,kWh
